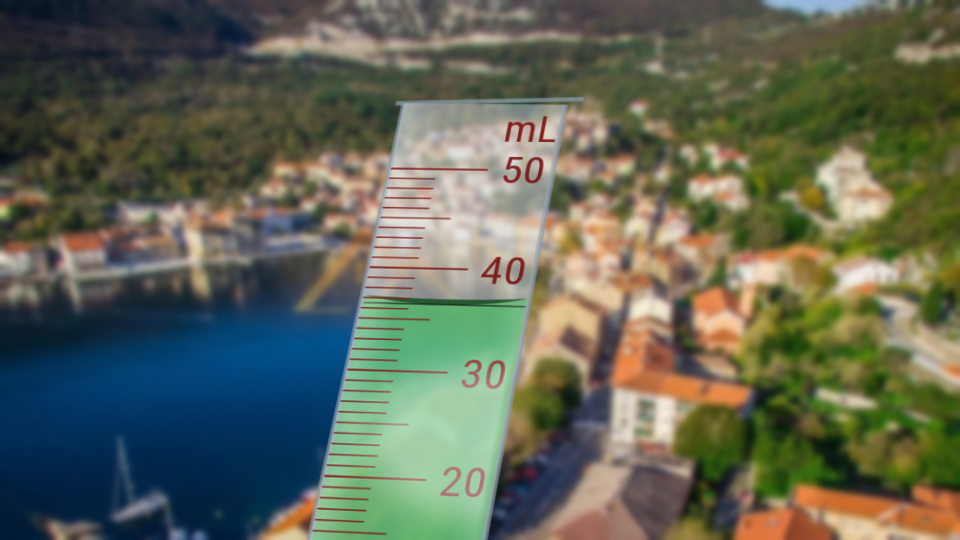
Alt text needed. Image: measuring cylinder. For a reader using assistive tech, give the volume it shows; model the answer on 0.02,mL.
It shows 36.5,mL
